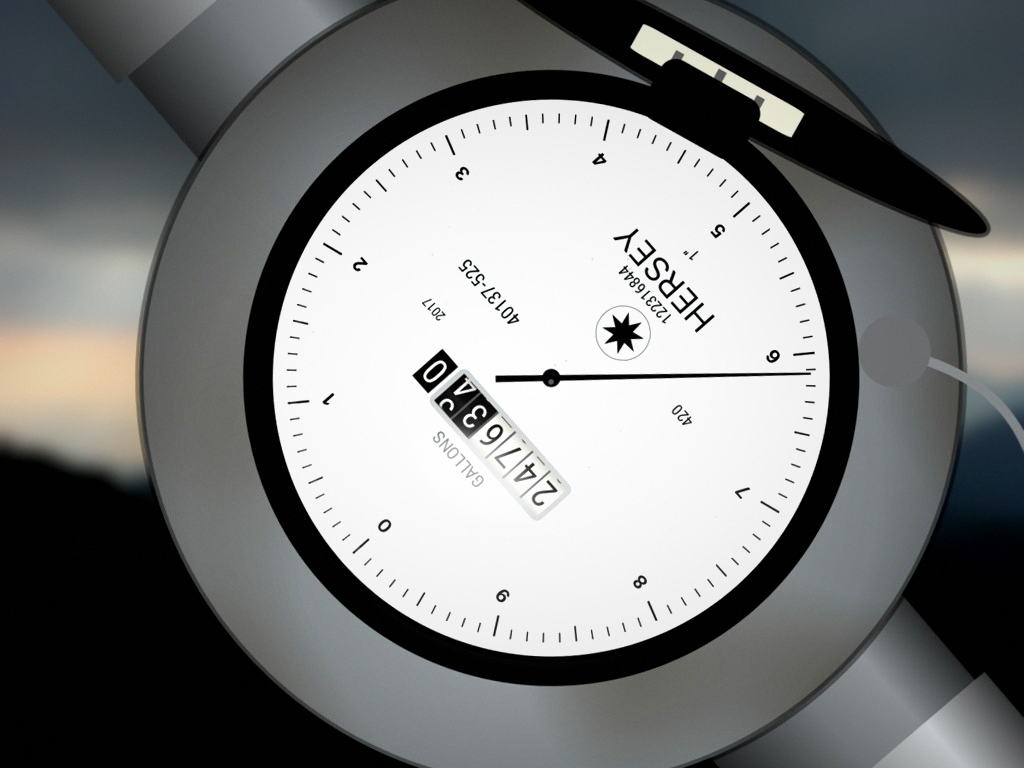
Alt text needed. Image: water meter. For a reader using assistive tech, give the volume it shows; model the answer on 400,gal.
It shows 2476336.1,gal
